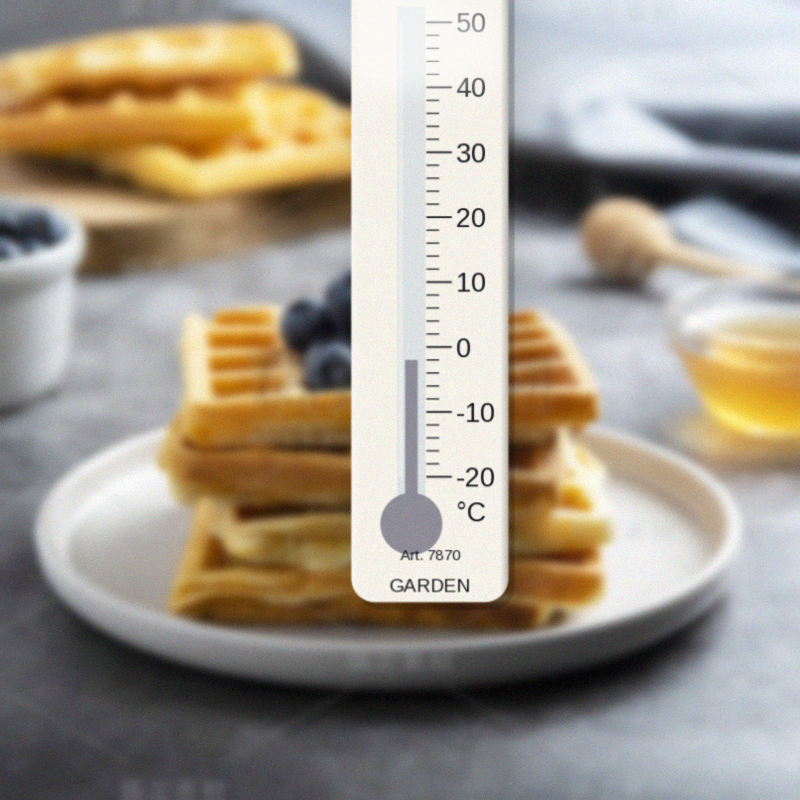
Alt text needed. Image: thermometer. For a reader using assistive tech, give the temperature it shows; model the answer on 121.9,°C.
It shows -2,°C
